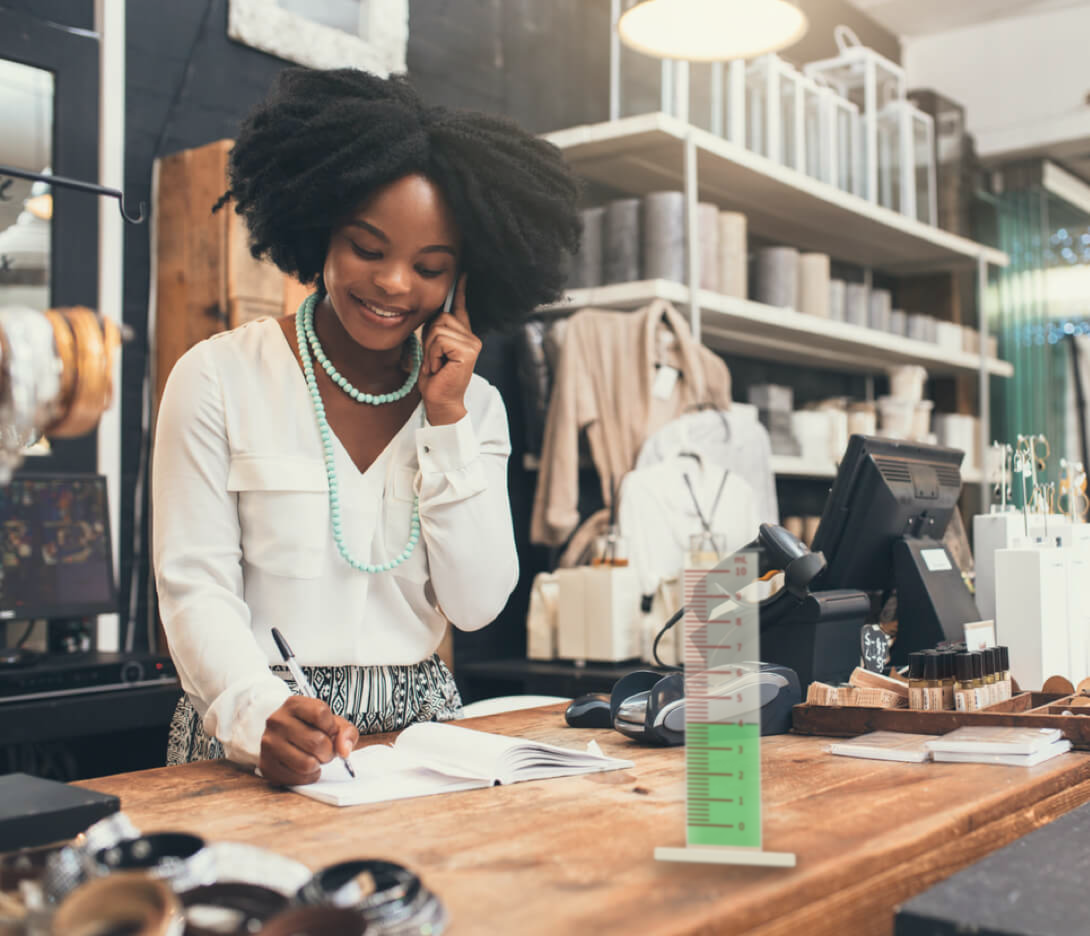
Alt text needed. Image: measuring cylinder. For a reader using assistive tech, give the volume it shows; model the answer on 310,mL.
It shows 4,mL
